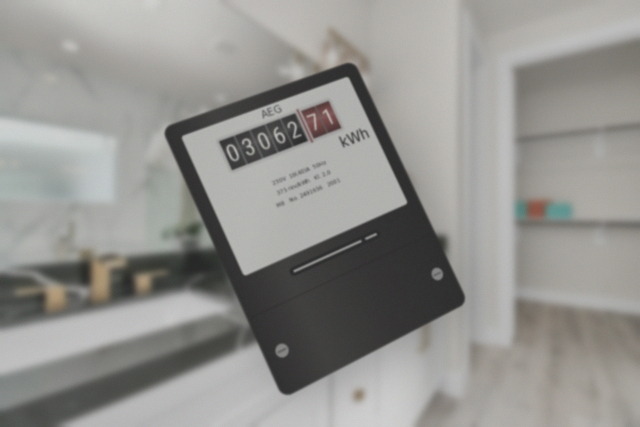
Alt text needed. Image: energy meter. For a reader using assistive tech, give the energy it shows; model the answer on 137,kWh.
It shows 3062.71,kWh
